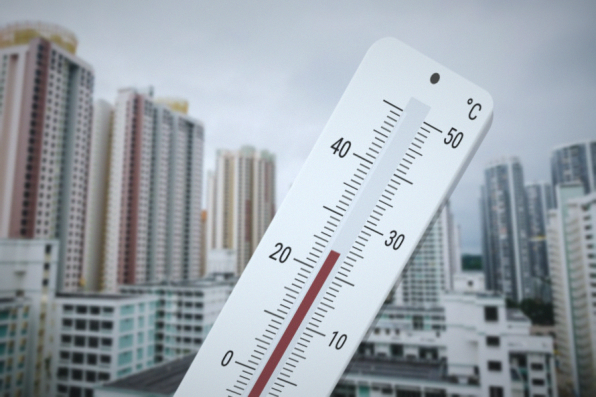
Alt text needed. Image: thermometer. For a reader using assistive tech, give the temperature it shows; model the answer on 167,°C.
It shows 24,°C
